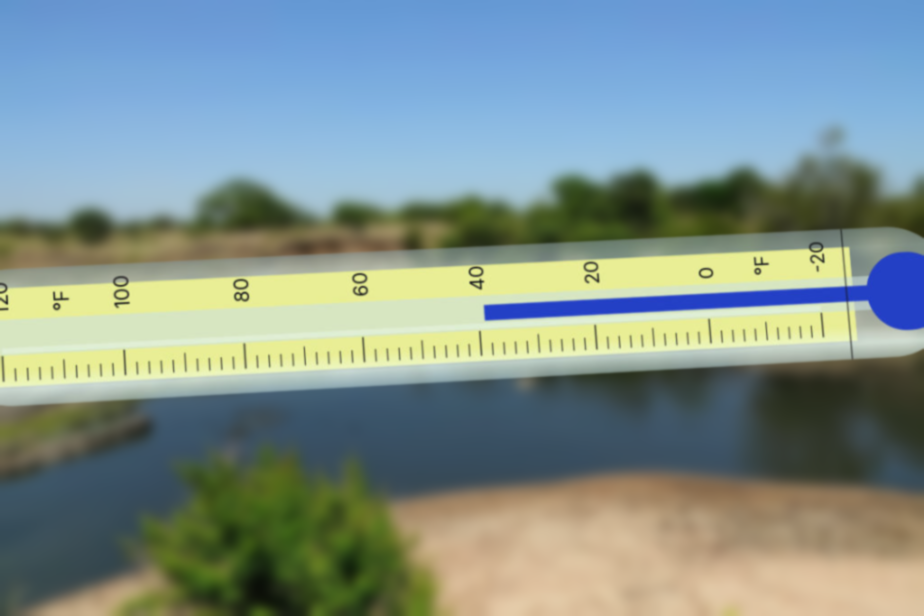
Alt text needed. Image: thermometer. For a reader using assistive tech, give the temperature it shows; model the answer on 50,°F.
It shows 39,°F
